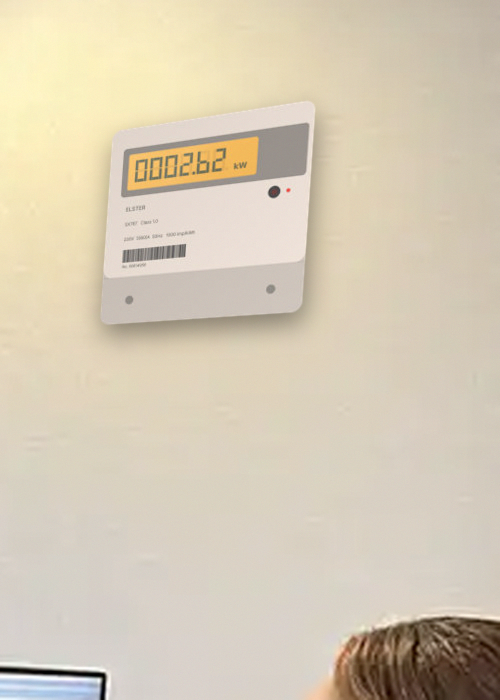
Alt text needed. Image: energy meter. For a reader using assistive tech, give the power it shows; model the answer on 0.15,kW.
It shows 2.62,kW
